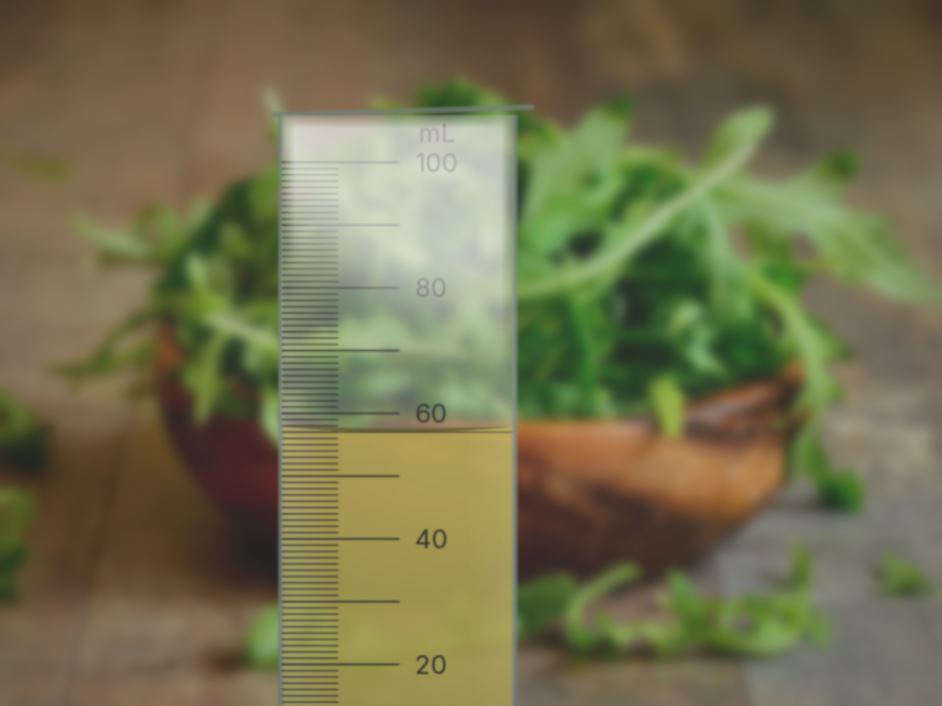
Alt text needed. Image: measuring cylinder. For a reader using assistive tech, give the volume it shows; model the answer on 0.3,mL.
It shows 57,mL
